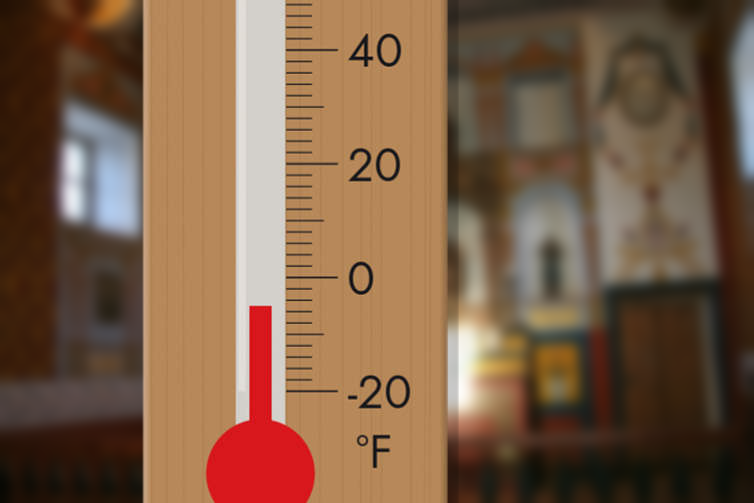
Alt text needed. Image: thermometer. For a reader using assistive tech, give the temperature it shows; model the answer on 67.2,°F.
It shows -5,°F
